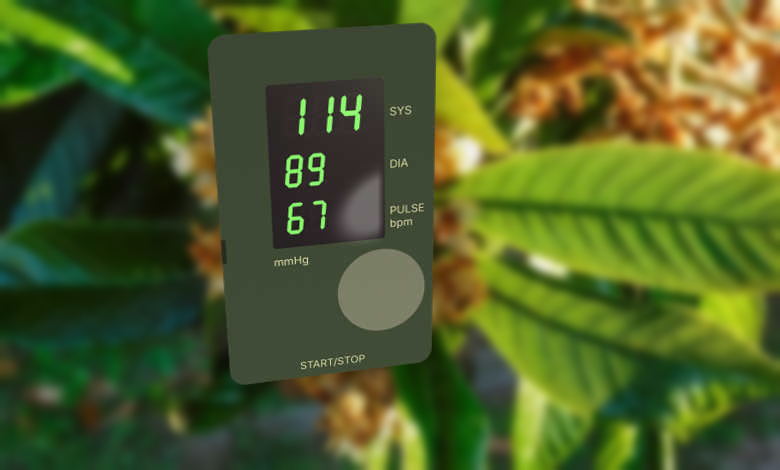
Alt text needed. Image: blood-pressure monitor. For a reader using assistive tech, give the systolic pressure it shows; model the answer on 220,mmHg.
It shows 114,mmHg
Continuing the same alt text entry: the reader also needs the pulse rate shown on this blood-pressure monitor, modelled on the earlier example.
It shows 67,bpm
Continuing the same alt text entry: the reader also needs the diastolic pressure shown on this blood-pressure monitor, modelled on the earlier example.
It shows 89,mmHg
